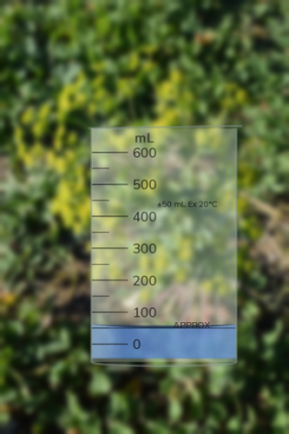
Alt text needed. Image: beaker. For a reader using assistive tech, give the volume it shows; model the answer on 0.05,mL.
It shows 50,mL
